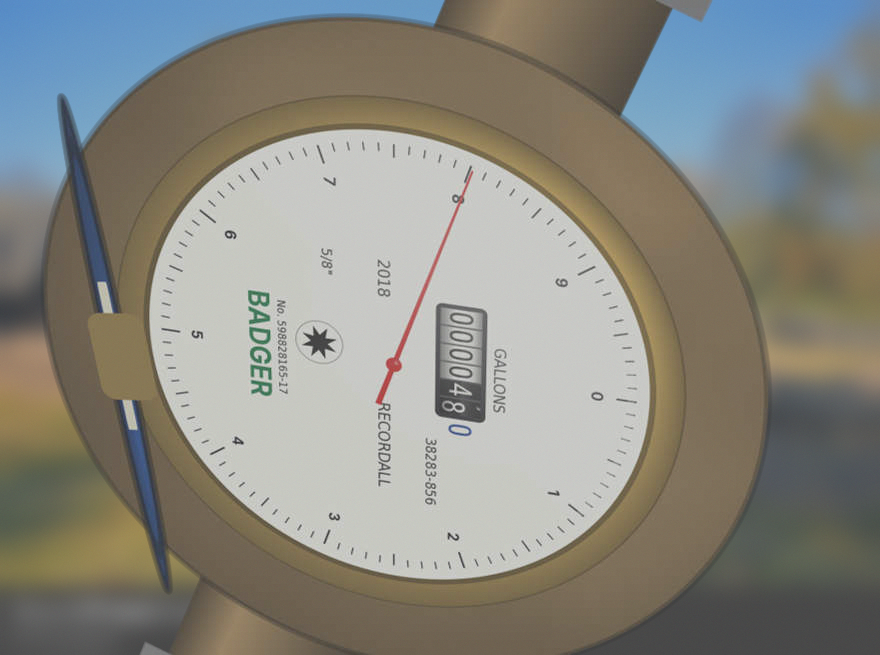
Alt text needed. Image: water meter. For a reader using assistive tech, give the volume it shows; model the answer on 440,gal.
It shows 478.0,gal
